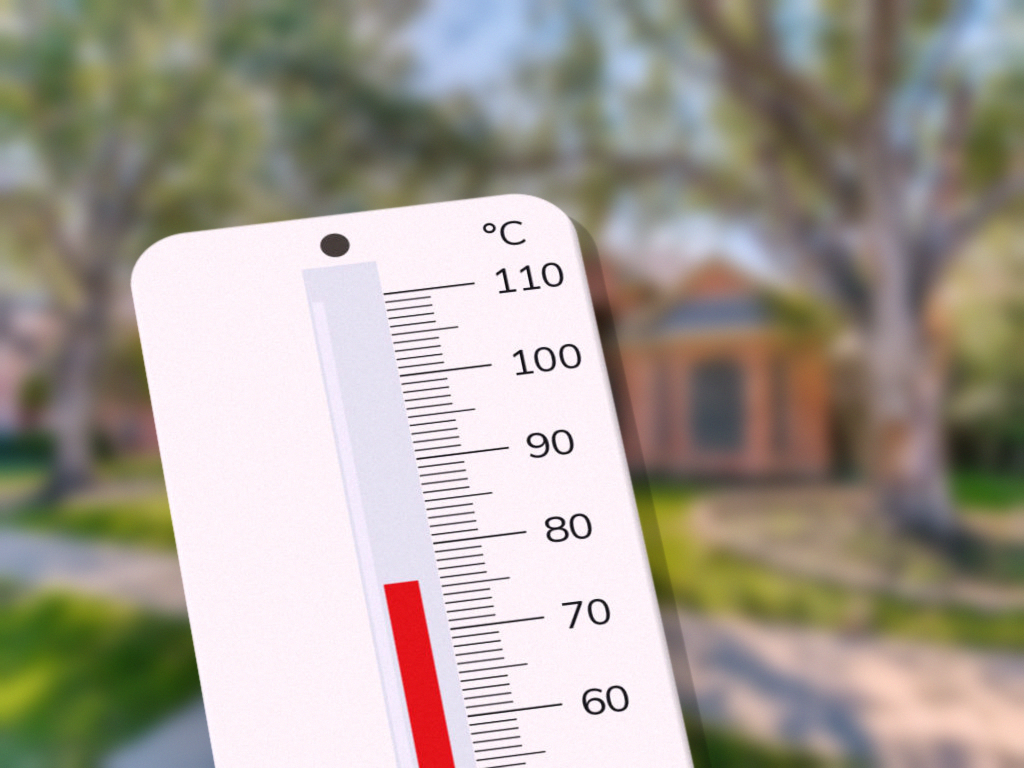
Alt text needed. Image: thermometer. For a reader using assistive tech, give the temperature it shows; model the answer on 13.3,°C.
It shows 76,°C
